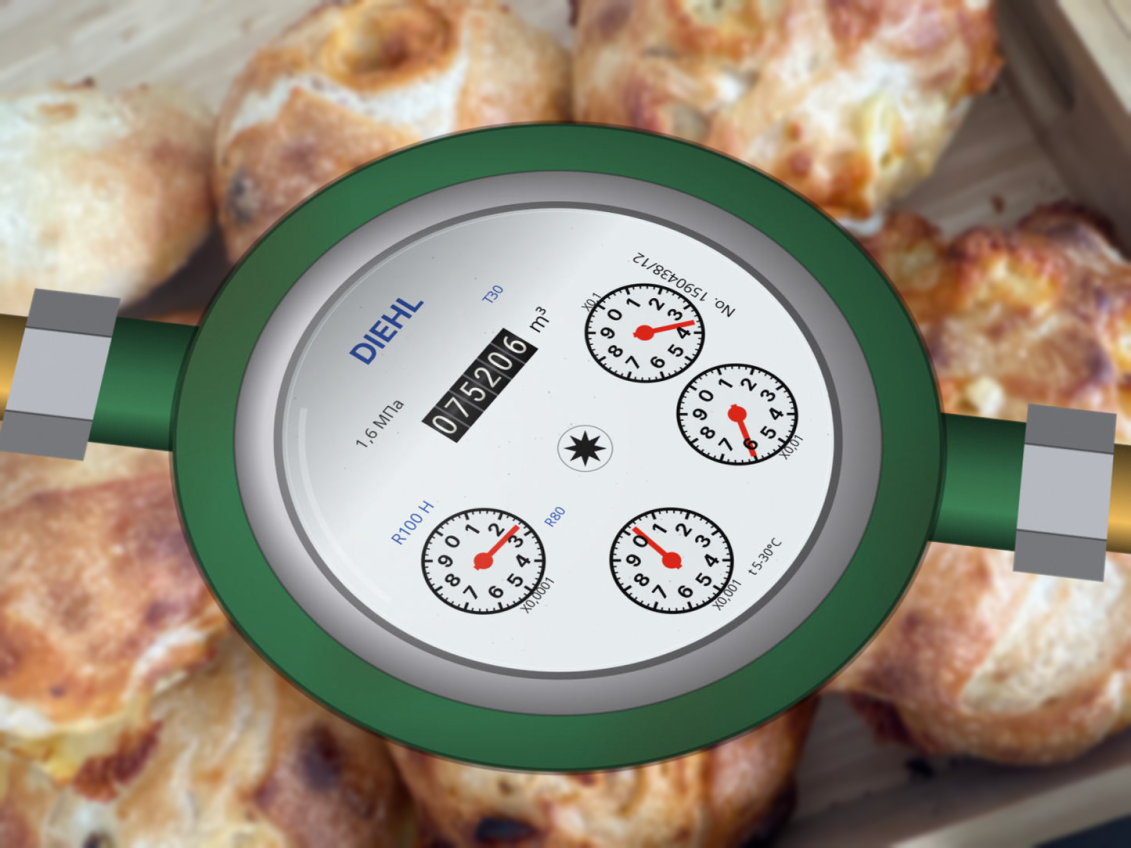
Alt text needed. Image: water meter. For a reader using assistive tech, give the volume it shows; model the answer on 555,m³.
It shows 75206.3602,m³
